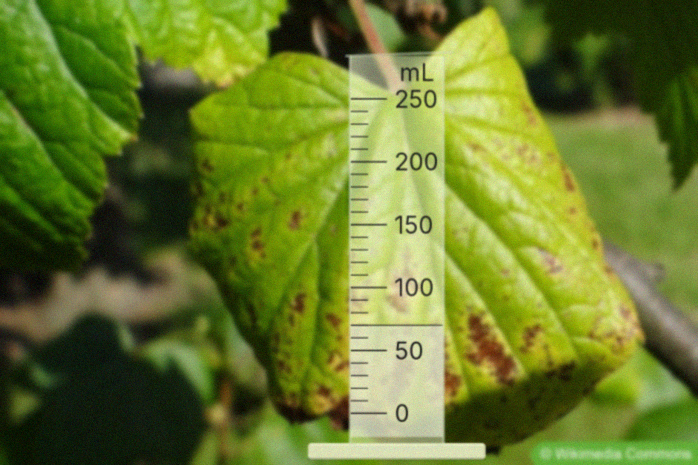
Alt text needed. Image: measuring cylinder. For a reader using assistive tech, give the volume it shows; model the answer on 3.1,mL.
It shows 70,mL
